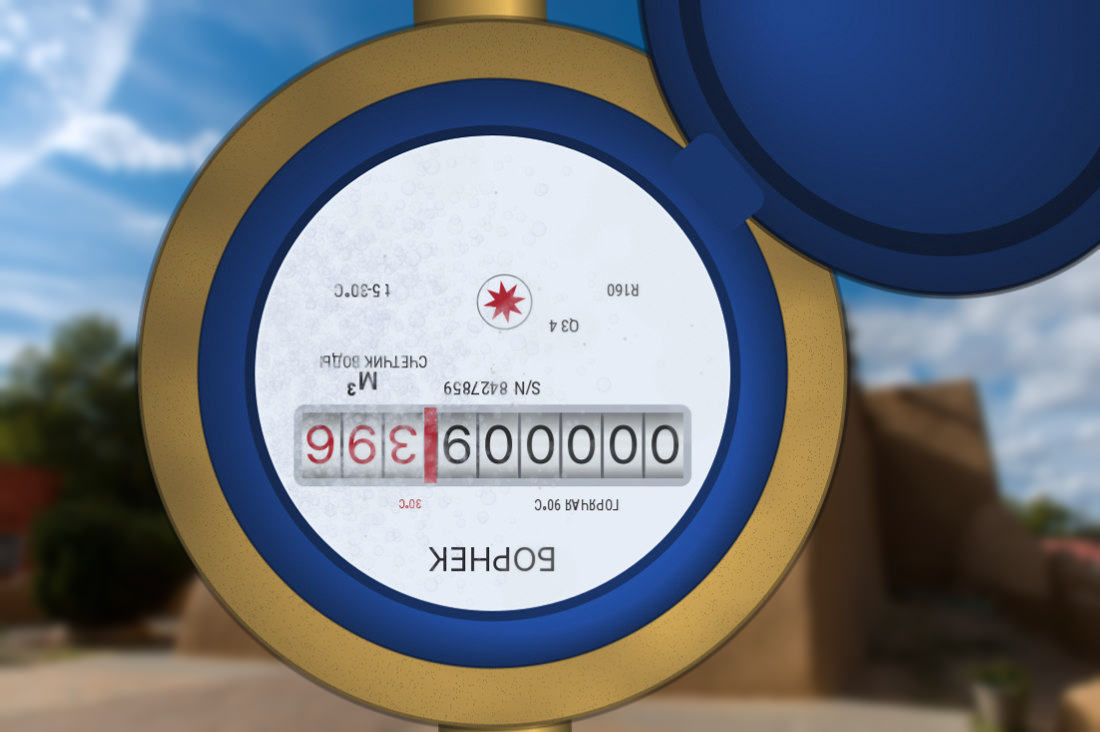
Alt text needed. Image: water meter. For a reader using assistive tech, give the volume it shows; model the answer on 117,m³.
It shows 9.396,m³
